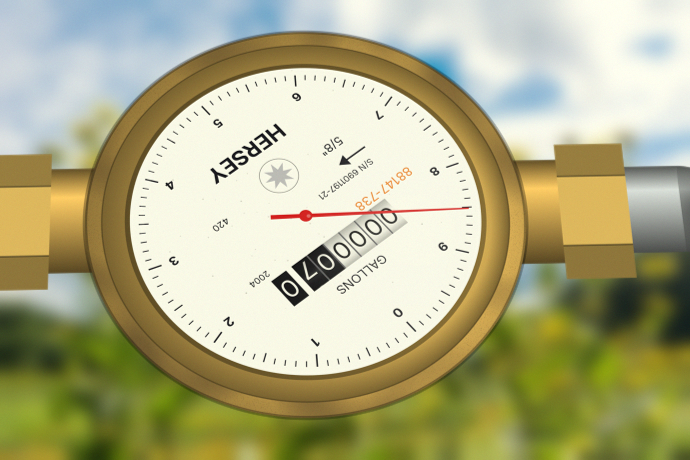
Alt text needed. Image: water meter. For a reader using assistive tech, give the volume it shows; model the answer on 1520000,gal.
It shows 68.5,gal
